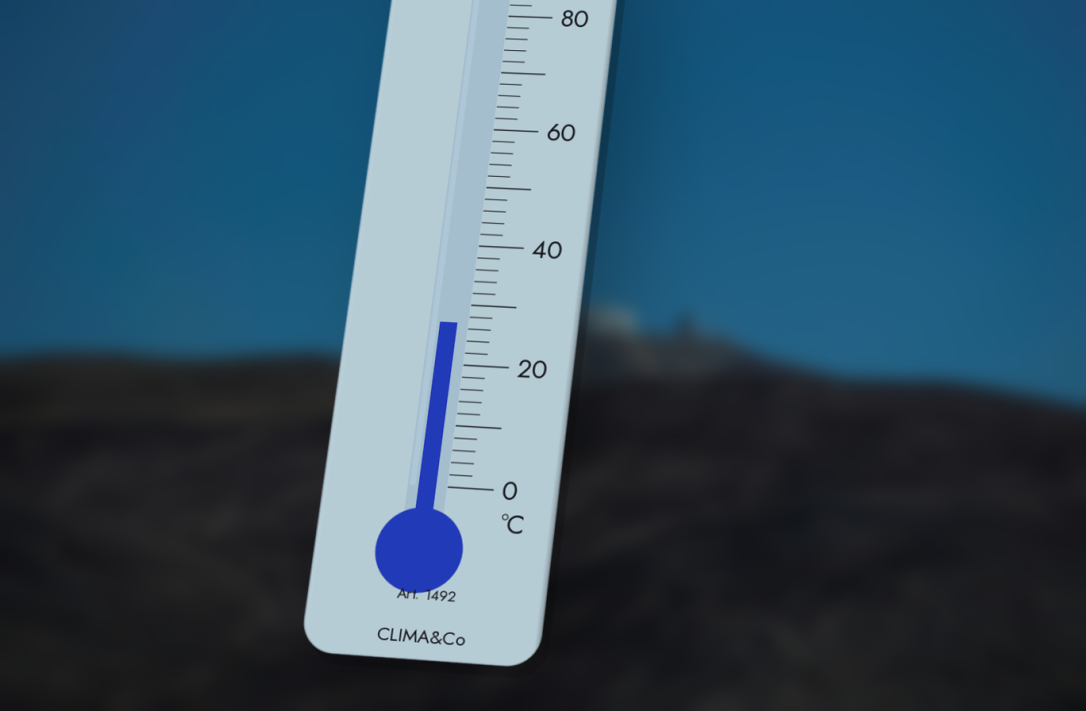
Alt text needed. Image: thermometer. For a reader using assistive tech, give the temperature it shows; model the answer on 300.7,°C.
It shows 27,°C
